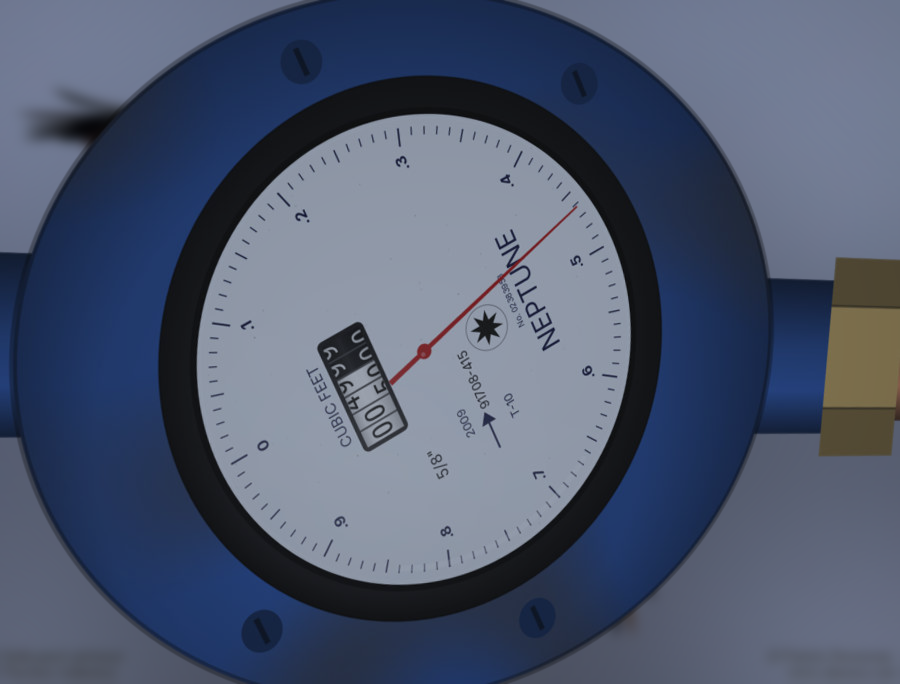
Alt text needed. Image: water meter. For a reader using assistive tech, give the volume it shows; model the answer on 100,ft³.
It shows 4999.46,ft³
